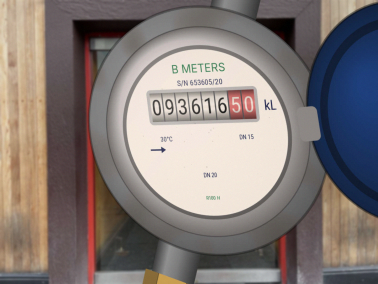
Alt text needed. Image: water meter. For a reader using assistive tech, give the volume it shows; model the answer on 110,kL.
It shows 93616.50,kL
